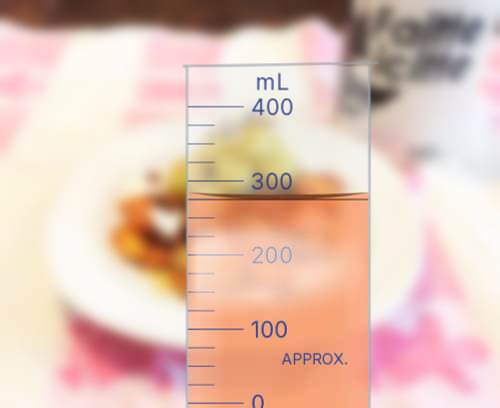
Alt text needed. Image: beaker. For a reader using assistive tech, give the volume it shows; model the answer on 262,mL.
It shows 275,mL
